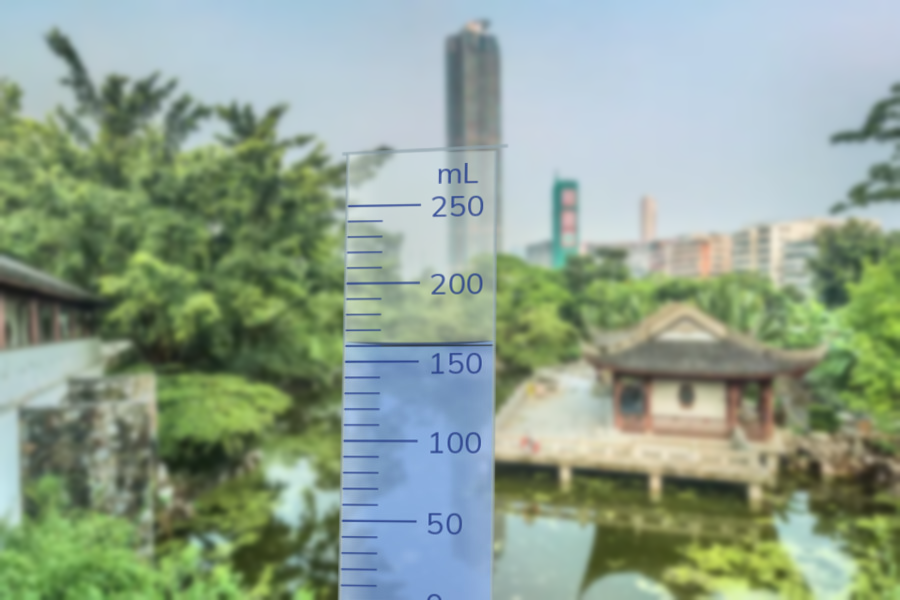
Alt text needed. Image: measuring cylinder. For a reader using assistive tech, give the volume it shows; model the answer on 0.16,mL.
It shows 160,mL
